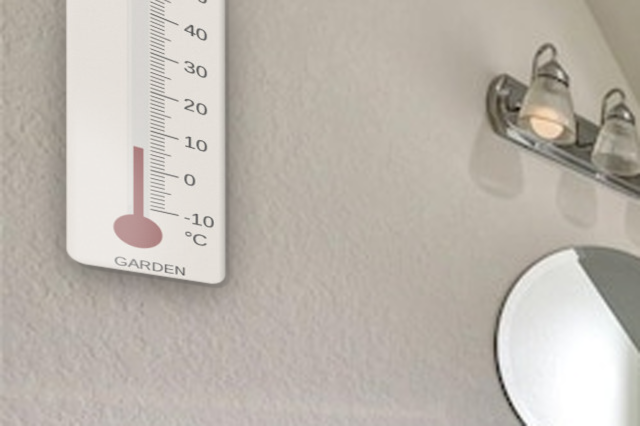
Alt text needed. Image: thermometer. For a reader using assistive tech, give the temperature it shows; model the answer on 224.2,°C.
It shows 5,°C
